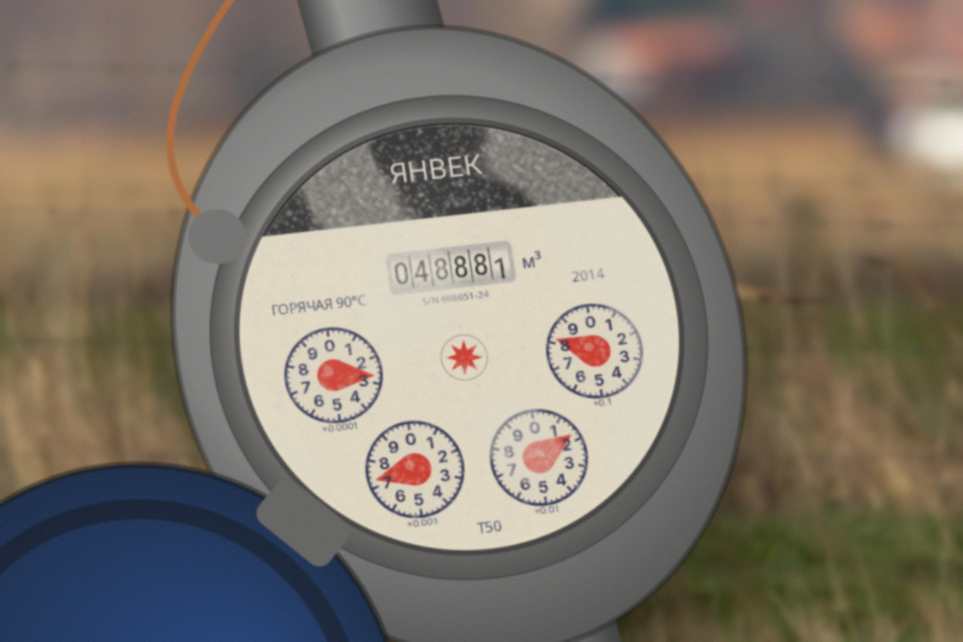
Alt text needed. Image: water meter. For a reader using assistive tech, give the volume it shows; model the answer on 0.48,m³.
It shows 48880.8172,m³
